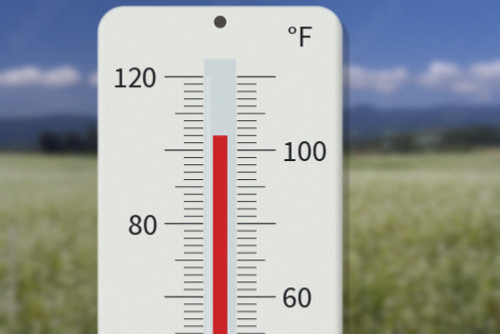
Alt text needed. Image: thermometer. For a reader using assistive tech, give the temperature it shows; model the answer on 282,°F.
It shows 104,°F
